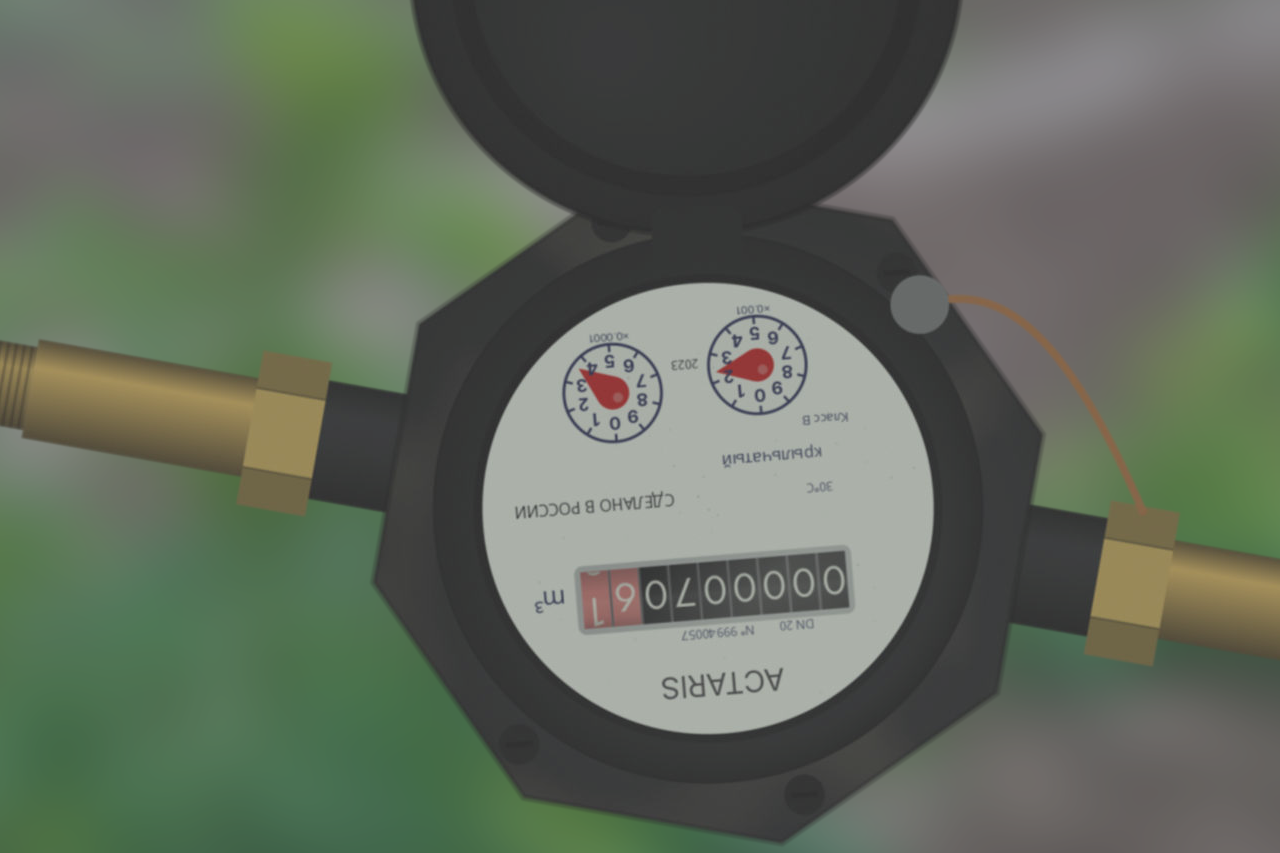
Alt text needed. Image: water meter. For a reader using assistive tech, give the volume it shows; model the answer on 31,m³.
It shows 70.6123,m³
